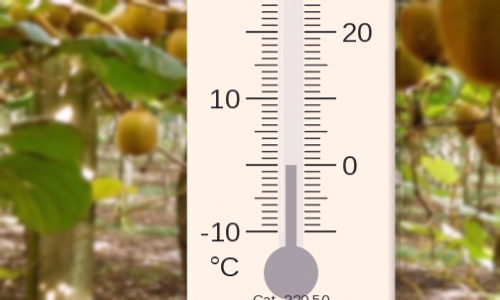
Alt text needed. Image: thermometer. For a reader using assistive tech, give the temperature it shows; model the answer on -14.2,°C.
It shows 0,°C
